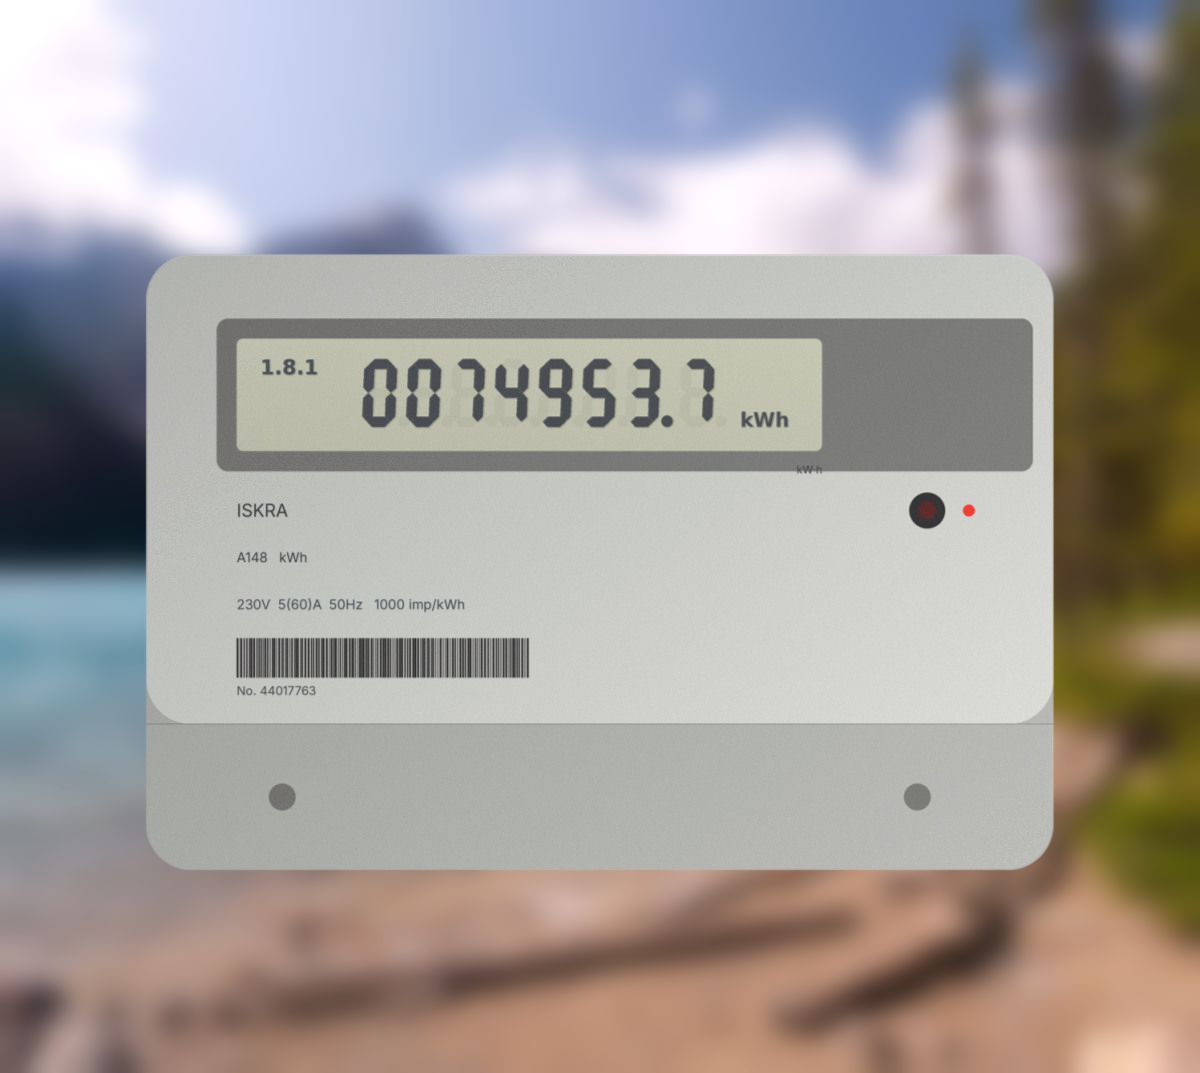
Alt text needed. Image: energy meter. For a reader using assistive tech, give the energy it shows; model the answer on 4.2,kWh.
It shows 74953.7,kWh
